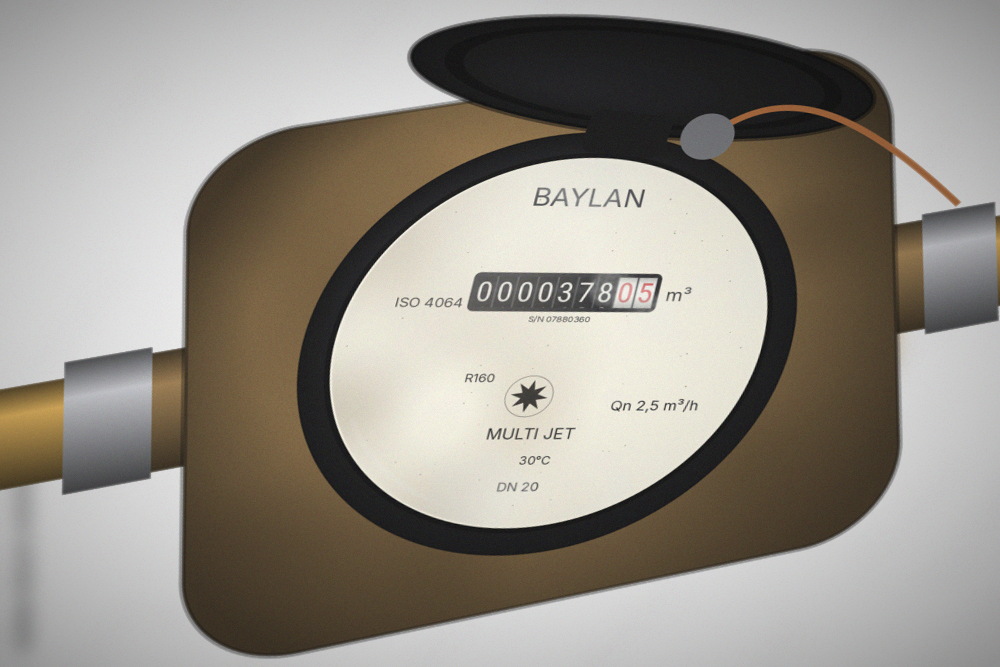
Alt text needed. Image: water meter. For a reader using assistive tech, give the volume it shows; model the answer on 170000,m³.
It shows 378.05,m³
